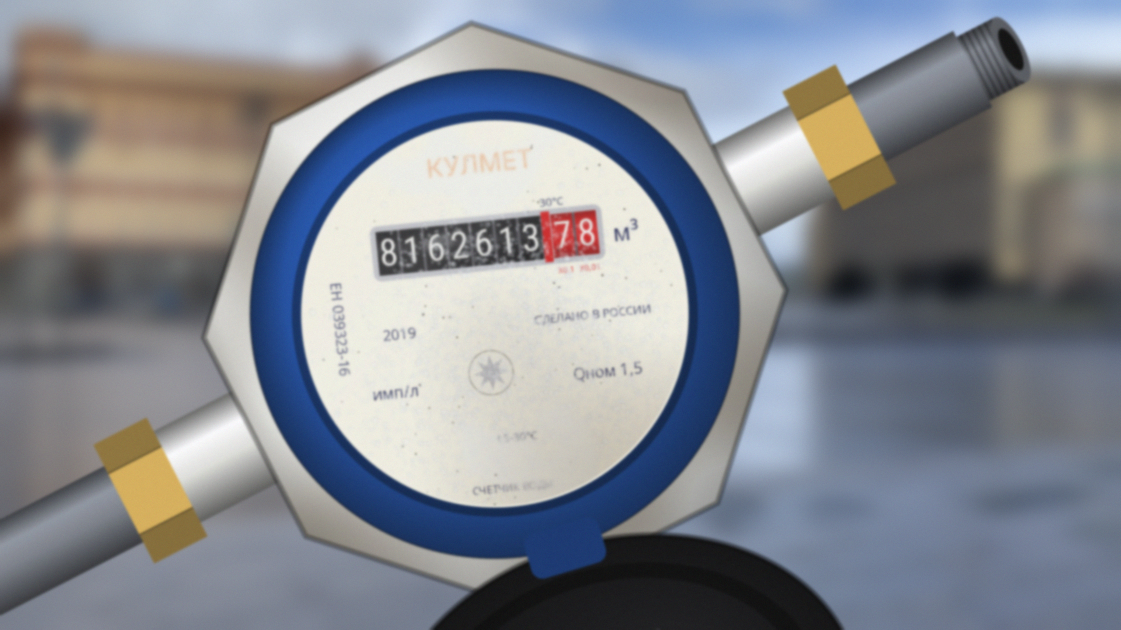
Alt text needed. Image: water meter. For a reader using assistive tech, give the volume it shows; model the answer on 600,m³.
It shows 8162613.78,m³
